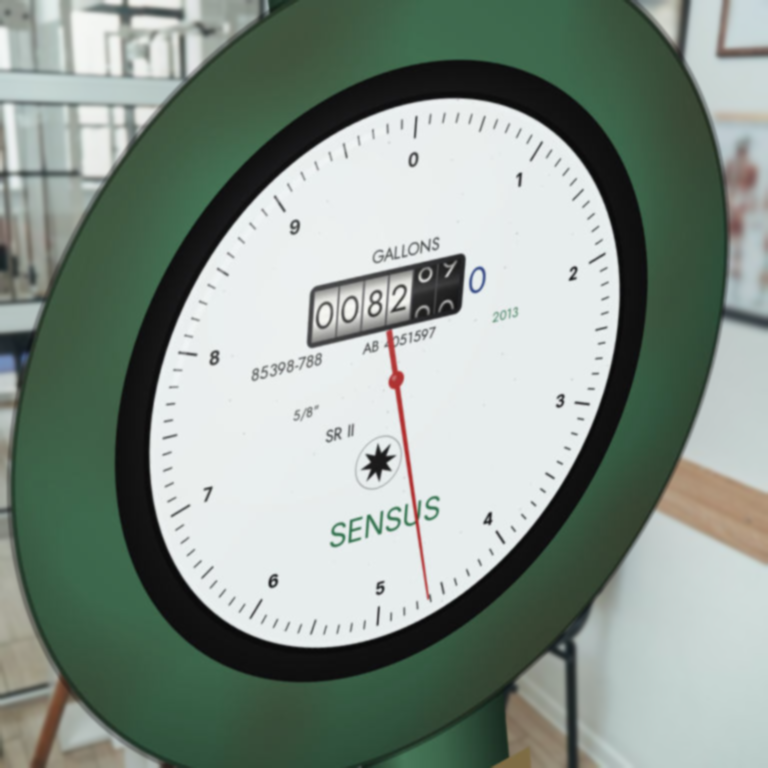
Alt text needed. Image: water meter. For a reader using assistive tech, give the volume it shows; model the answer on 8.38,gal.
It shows 82894.6,gal
